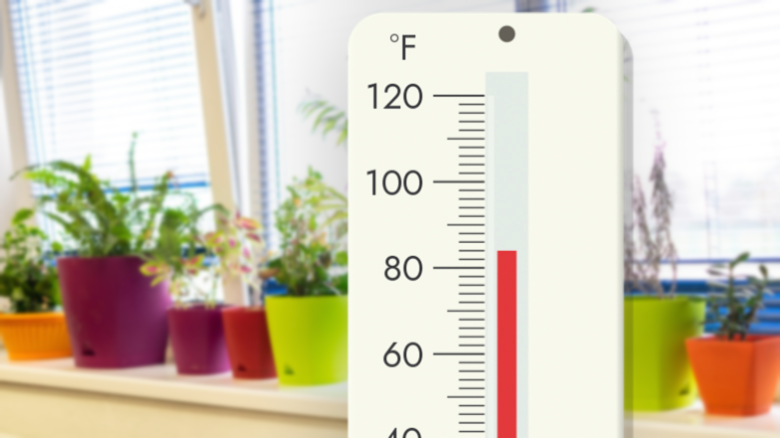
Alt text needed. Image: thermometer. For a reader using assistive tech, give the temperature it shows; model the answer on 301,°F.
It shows 84,°F
